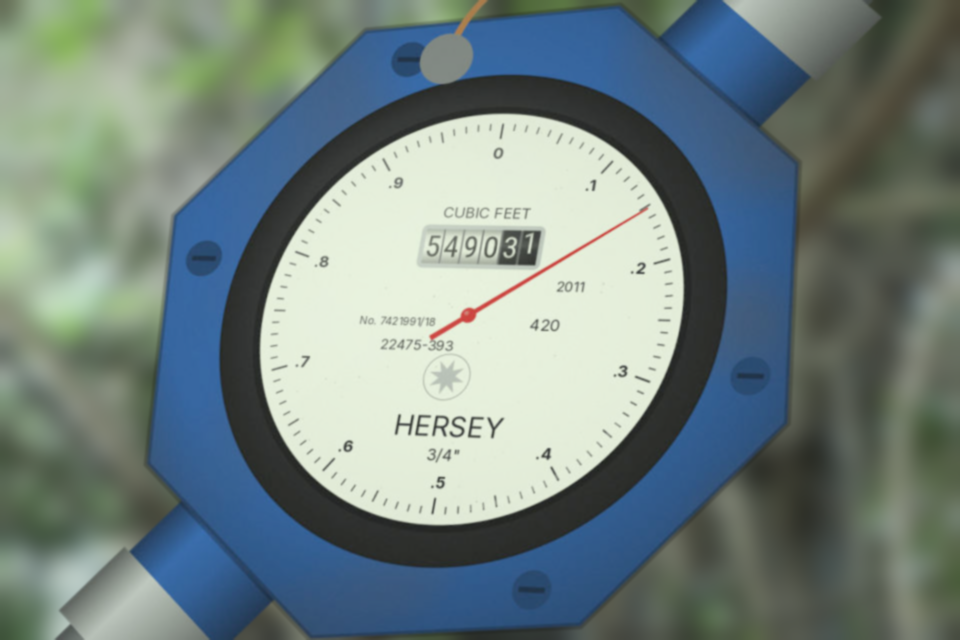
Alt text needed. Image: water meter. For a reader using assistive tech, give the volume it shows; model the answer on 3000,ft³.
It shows 549031.15,ft³
